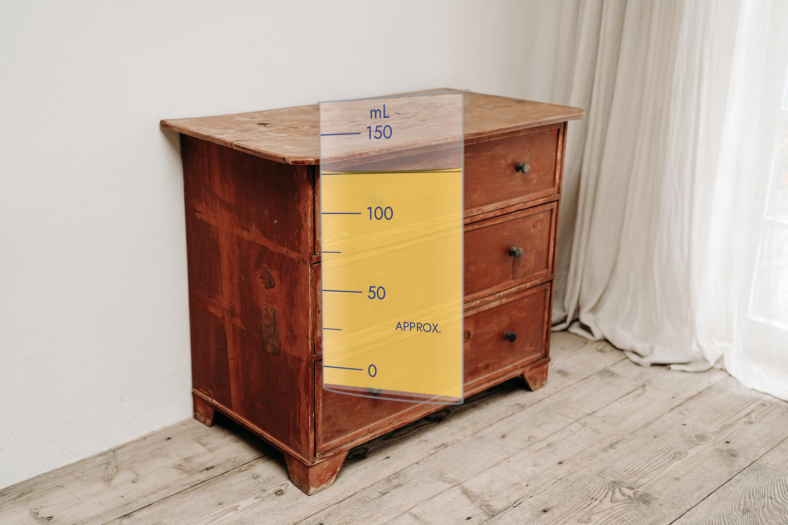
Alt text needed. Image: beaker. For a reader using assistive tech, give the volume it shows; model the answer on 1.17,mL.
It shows 125,mL
